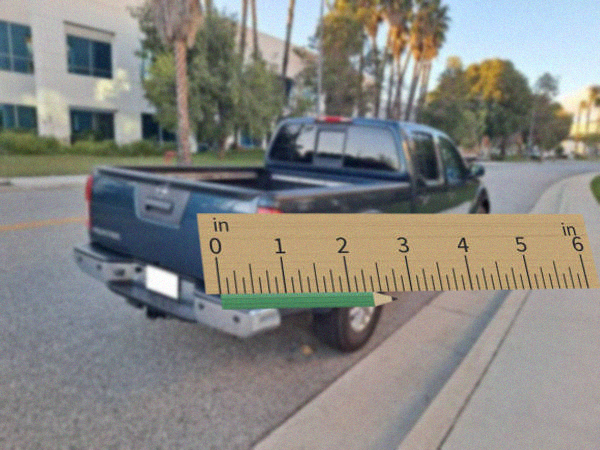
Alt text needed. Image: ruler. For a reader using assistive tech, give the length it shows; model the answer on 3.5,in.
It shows 2.75,in
